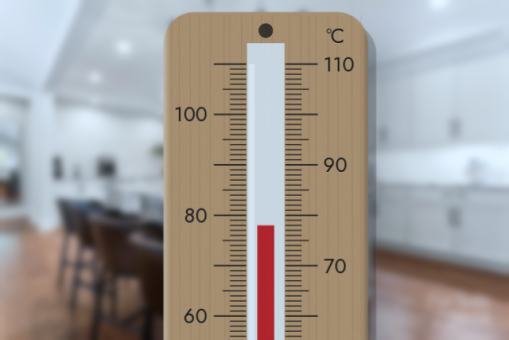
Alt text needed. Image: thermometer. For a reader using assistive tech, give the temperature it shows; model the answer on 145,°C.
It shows 78,°C
